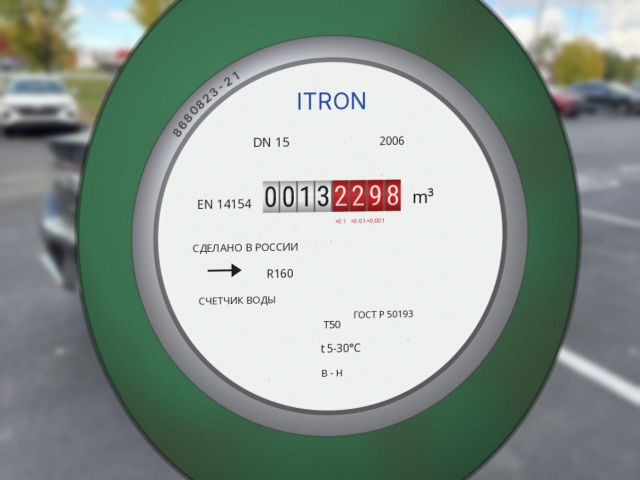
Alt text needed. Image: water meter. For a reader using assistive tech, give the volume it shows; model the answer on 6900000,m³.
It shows 13.2298,m³
